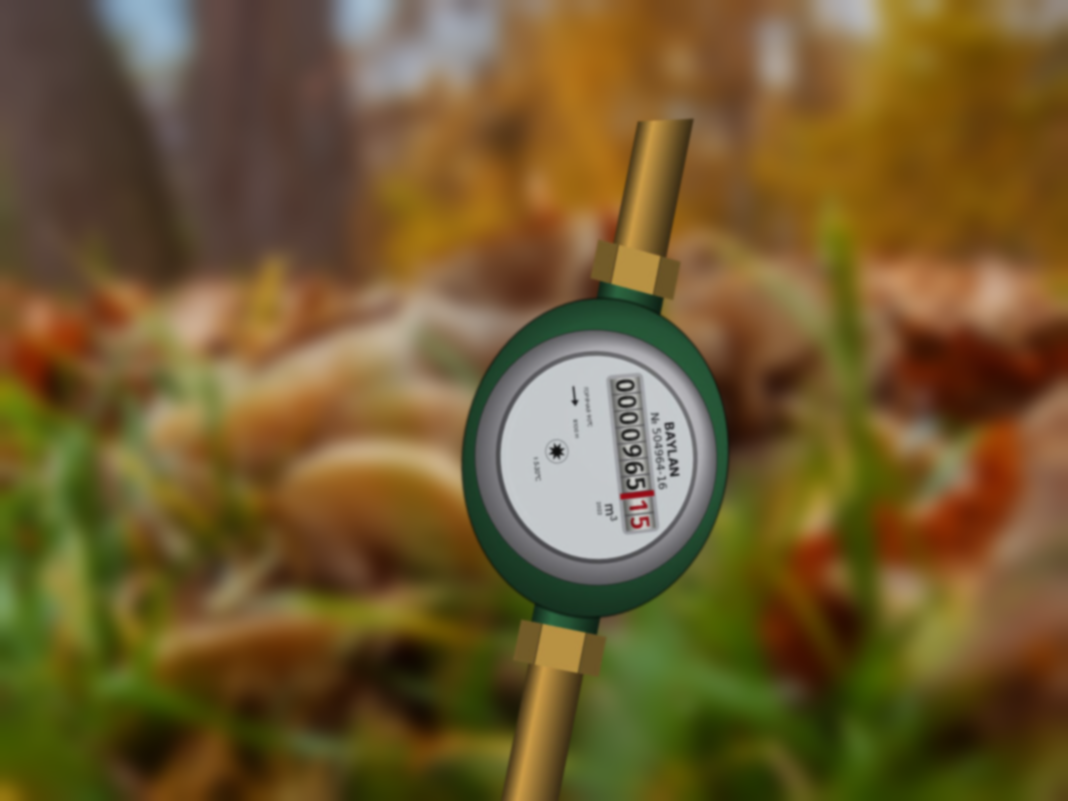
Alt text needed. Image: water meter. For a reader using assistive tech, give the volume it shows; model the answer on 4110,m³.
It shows 965.15,m³
